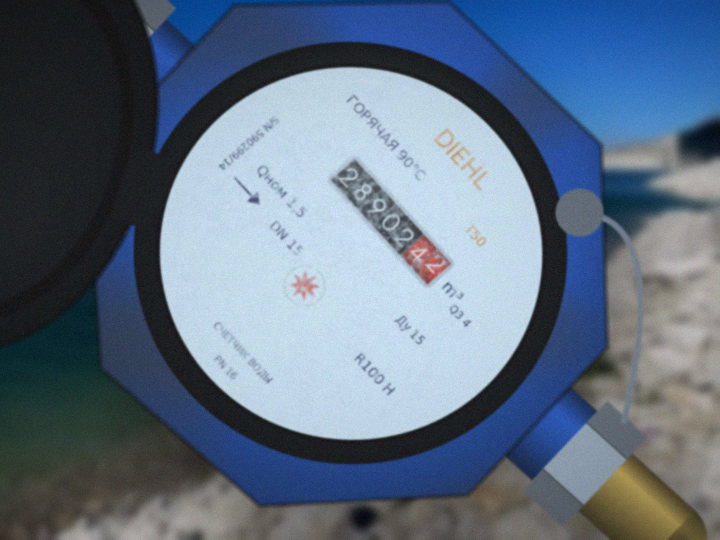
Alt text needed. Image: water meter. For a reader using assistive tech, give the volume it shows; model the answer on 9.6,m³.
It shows 28902.42,m³
